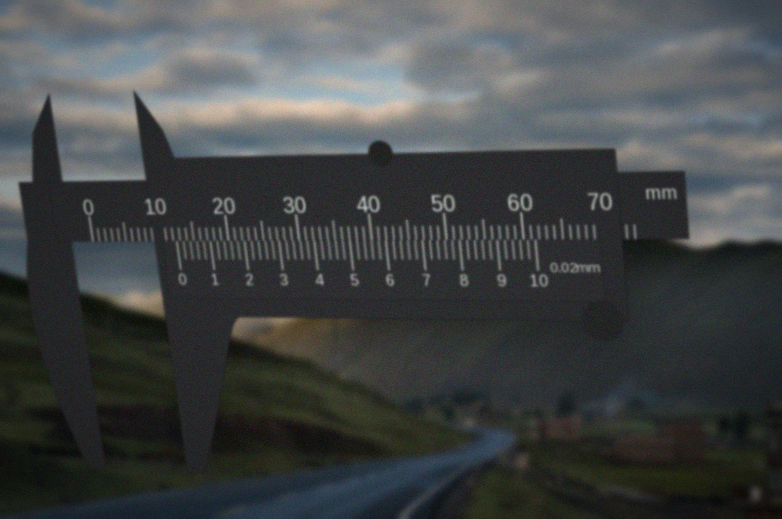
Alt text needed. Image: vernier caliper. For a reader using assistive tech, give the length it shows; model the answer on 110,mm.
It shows 12.5,mm
